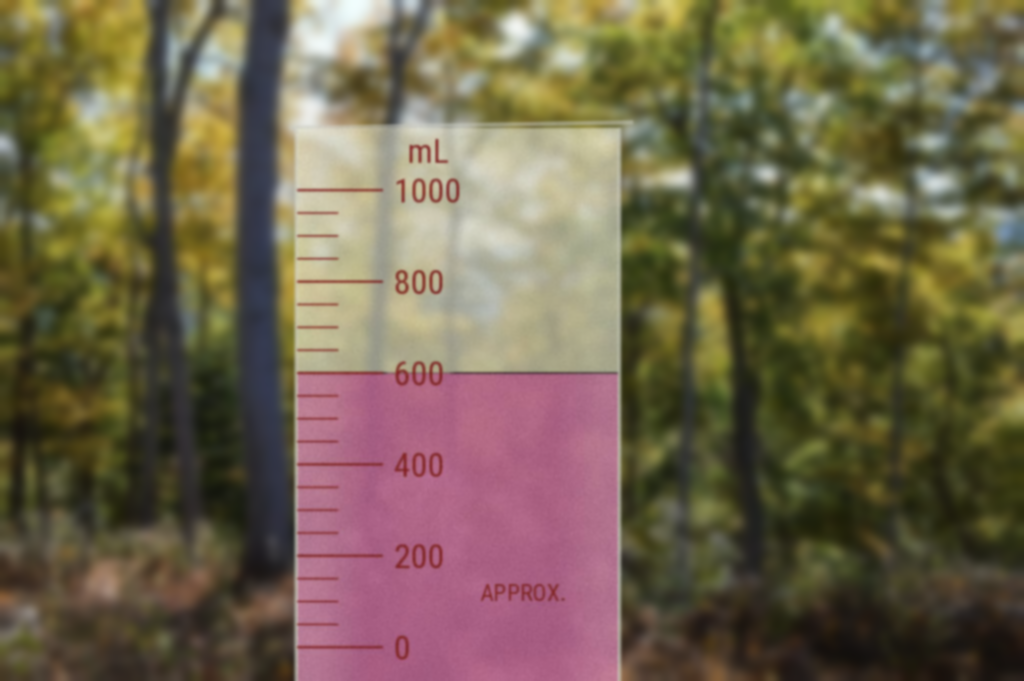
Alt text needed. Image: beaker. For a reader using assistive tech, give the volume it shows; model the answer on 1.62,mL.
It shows 600,mL
